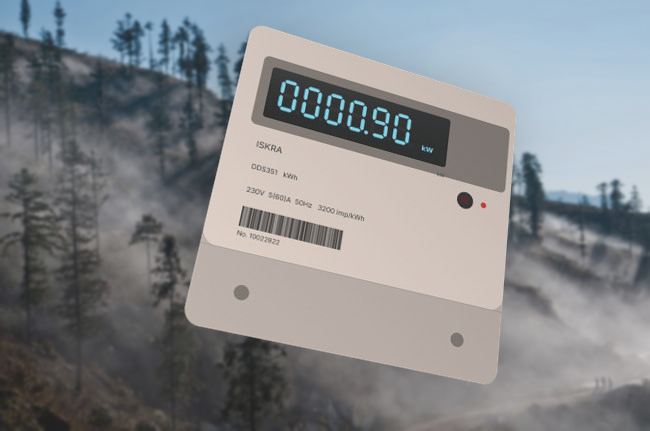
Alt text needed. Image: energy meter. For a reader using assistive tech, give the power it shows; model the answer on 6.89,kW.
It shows 0.90,kW
